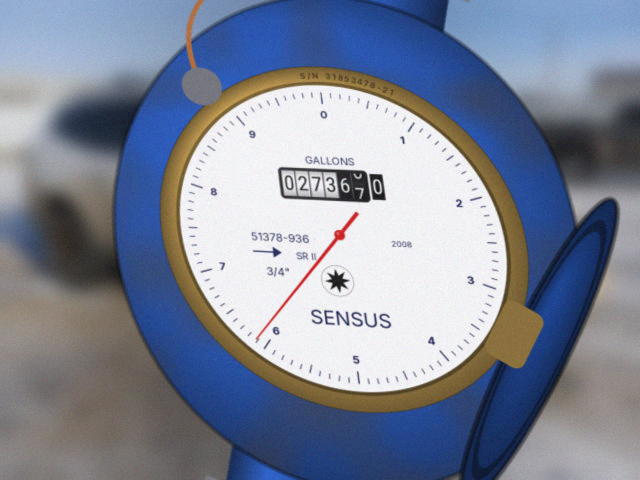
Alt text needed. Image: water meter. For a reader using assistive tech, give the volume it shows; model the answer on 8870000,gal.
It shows 273666.1,gal
